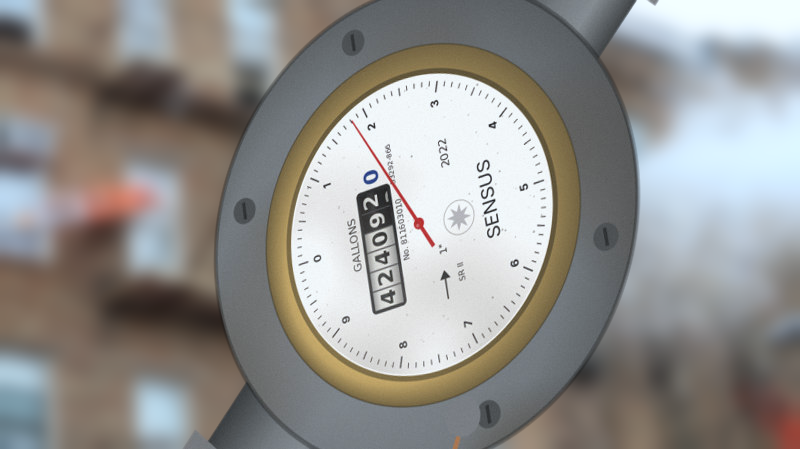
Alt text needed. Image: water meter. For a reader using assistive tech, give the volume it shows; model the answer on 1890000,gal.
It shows 4240921.8,gal
